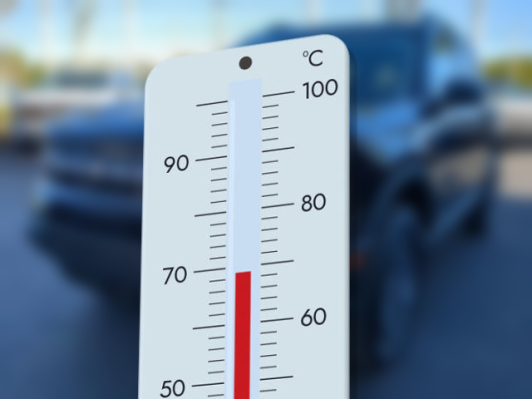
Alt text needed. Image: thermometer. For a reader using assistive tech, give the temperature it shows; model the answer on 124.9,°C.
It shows 69,°C
